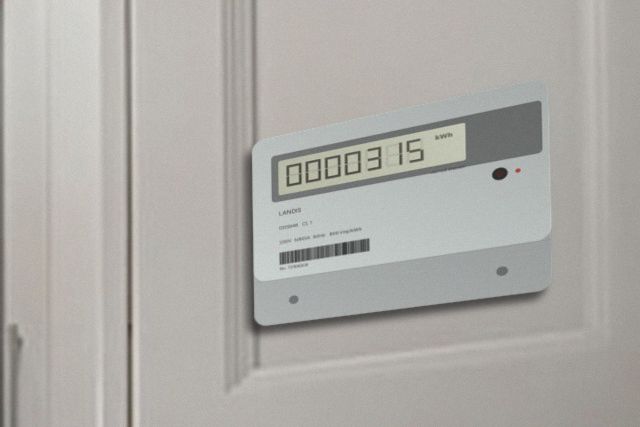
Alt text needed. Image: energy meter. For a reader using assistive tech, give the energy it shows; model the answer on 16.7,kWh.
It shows 315,kWh
